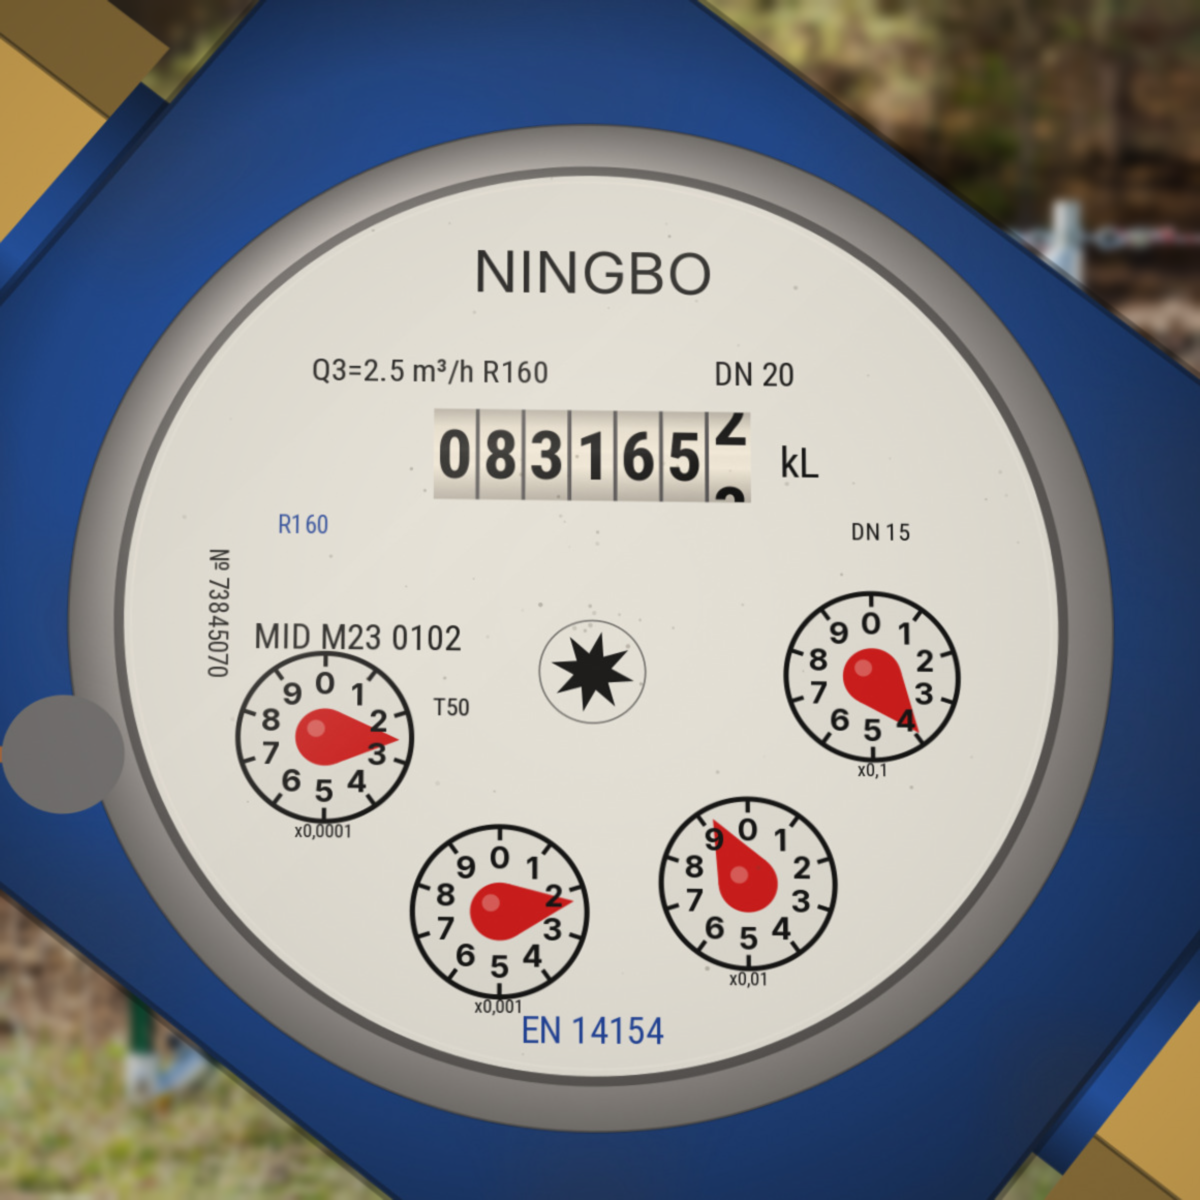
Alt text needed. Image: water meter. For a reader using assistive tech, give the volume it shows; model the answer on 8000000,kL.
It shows 831652.3922,kL
